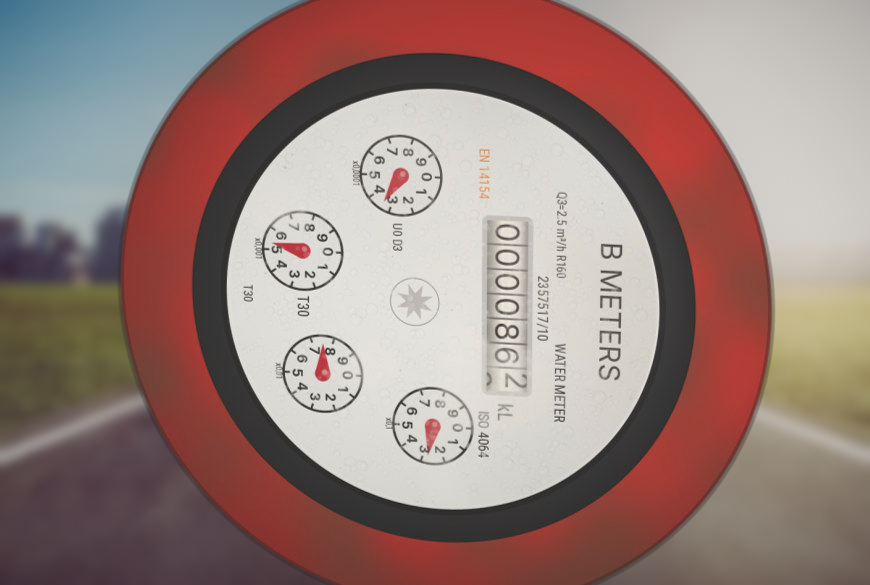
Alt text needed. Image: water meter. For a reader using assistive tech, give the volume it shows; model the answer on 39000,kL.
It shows 862.2753,kL
